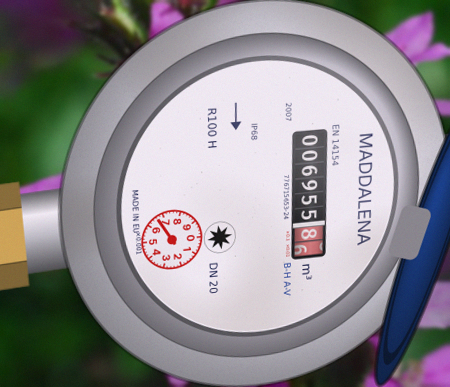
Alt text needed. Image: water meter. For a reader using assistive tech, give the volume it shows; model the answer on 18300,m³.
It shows 6955.856,m³
